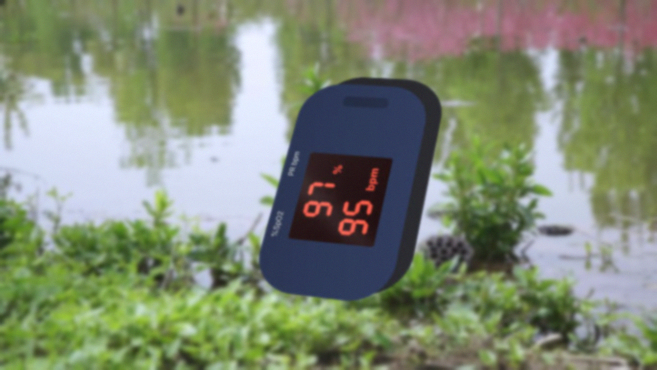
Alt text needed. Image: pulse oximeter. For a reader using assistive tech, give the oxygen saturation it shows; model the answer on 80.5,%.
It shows 97,%
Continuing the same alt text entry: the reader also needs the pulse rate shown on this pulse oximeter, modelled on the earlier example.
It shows 95,bpm
